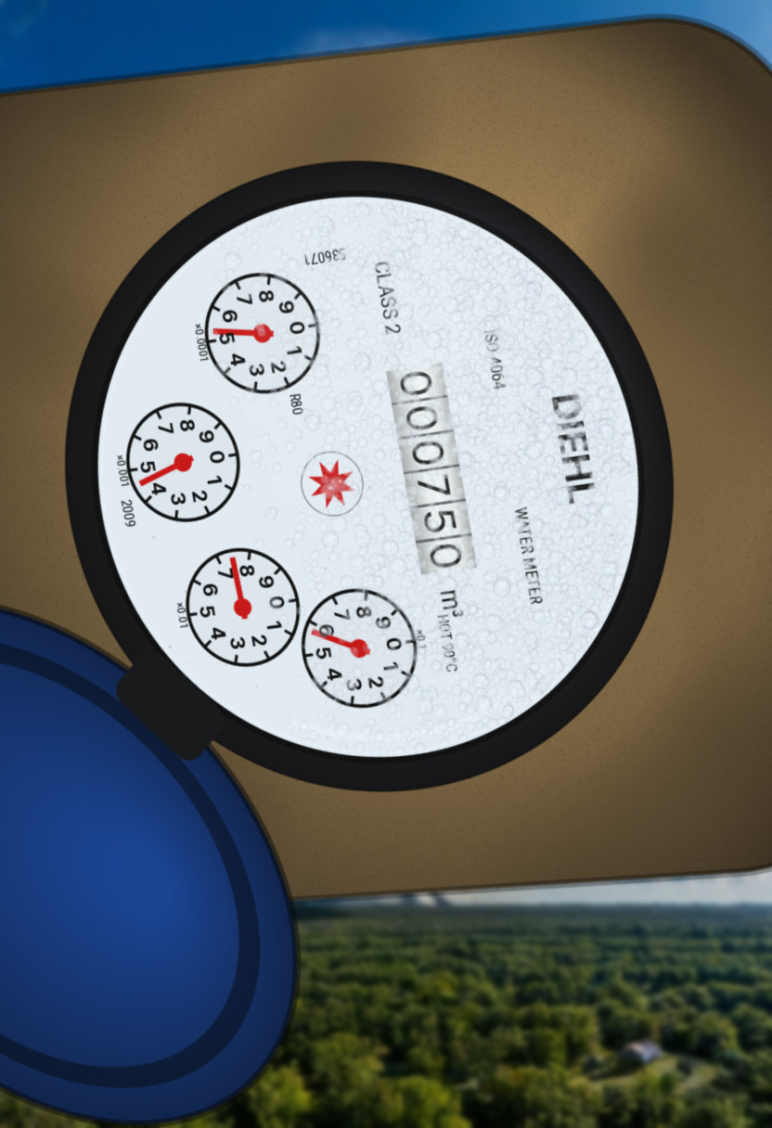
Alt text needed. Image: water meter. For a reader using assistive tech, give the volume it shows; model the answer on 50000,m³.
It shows 750.5745,m³
